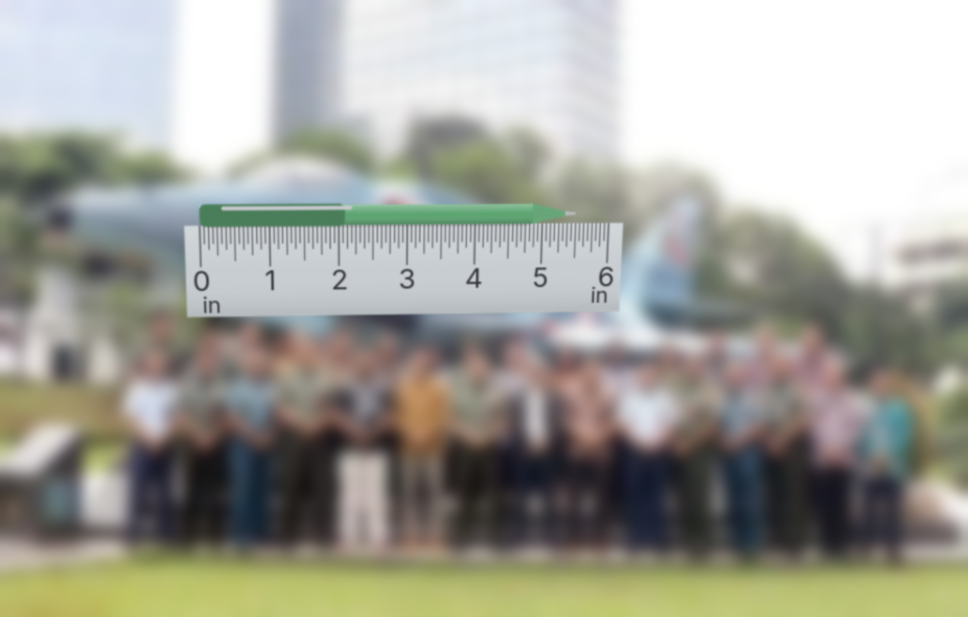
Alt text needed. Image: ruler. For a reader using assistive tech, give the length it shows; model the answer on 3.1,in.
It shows 5.5,in
